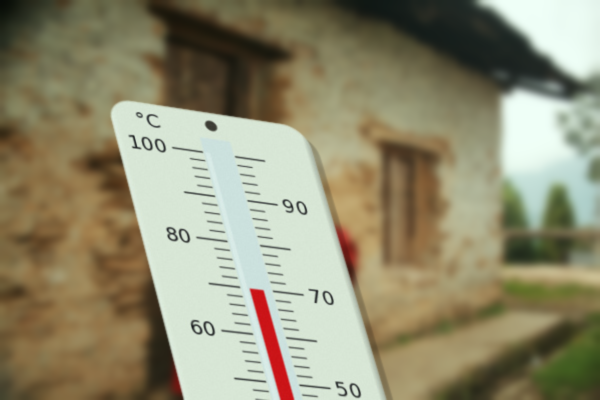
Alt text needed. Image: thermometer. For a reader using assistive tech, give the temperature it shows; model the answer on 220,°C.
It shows 70,°C
